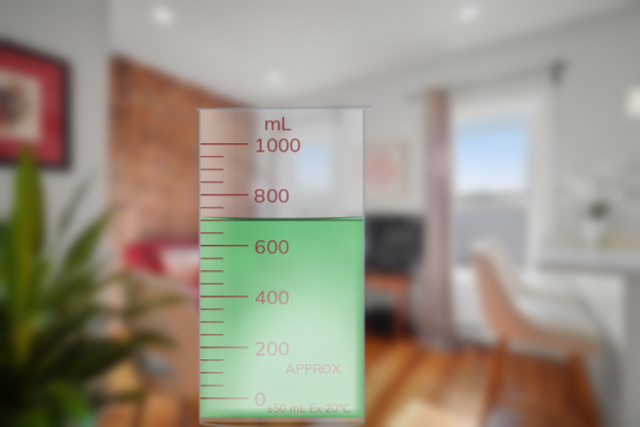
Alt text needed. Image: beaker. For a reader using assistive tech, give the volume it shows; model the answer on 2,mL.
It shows 700,mL
